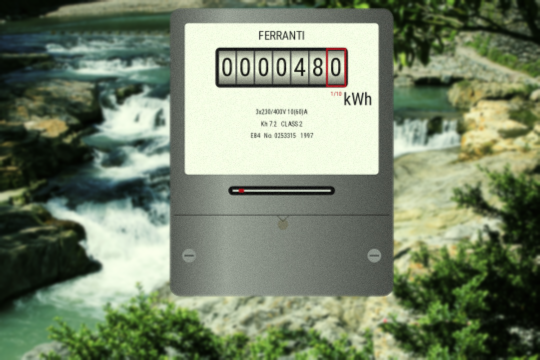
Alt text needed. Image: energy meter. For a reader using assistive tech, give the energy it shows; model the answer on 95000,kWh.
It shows 48.0,kWh
